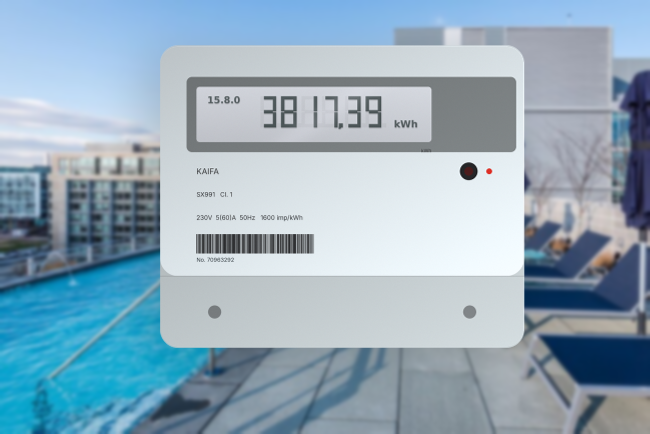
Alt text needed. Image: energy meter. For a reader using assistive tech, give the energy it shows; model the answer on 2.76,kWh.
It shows 3817.39,kWh
